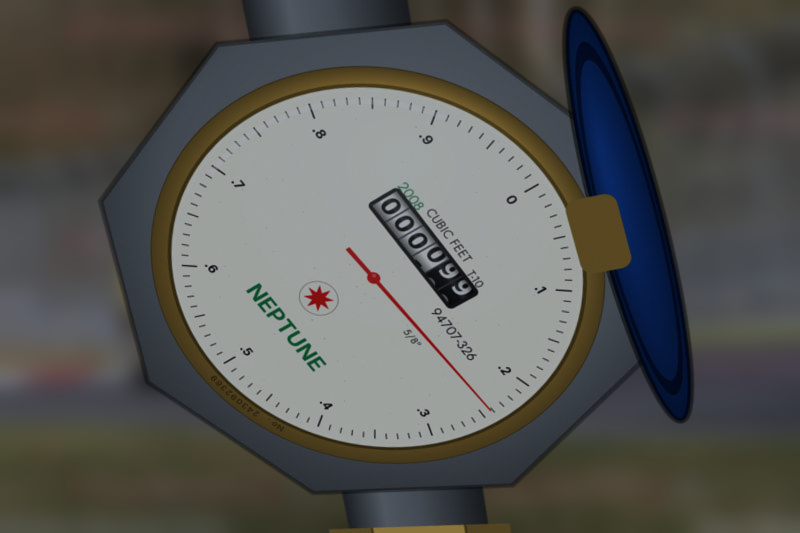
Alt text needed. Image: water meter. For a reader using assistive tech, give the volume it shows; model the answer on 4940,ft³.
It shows 99.24,ft³
